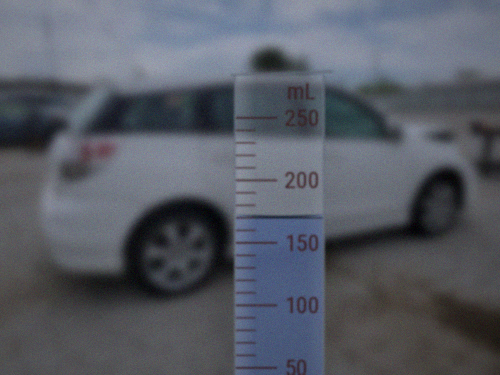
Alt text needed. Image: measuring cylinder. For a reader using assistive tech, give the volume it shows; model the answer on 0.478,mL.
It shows 170,mL
